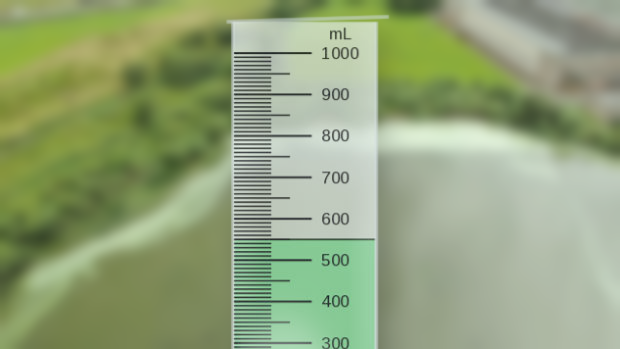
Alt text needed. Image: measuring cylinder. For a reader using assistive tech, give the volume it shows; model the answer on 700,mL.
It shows 550,mL
